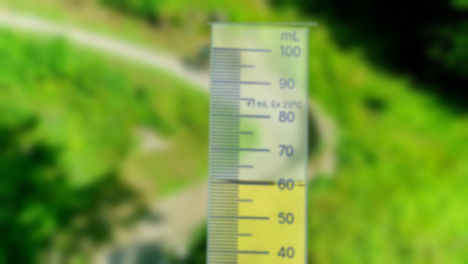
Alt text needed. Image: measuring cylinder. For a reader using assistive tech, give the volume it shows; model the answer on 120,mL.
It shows 60,mL
